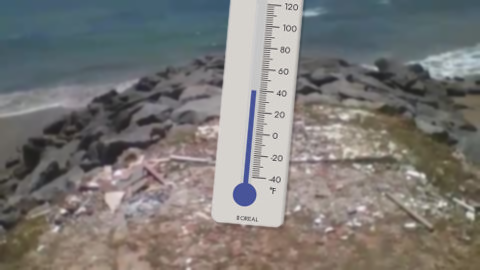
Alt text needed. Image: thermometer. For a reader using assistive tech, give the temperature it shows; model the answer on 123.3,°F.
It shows 40,°F
